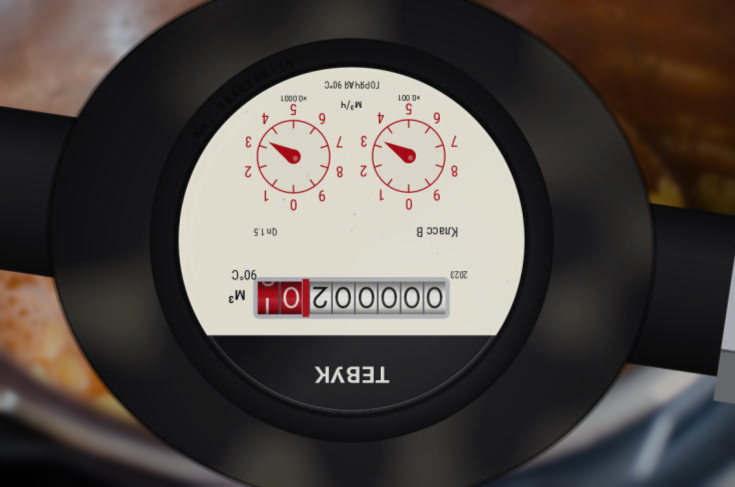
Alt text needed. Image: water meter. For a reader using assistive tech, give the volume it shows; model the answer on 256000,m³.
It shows 2.0133,m³
